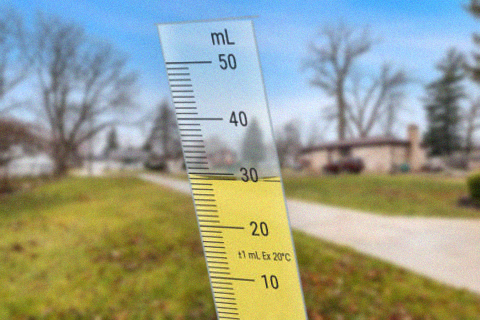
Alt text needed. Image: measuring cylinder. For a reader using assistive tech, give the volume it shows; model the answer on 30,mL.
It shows 29,mL
